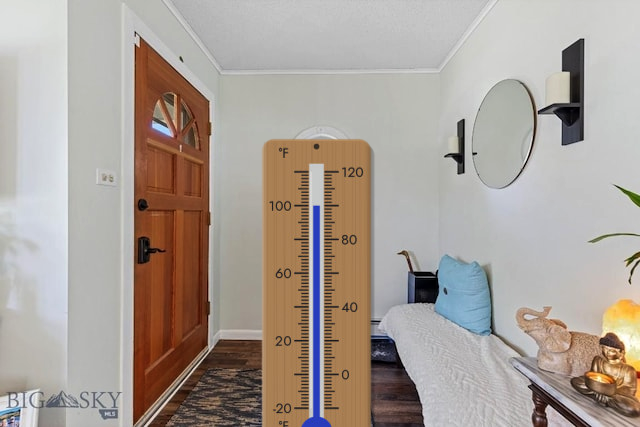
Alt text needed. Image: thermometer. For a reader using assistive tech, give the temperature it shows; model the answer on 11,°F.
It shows 100,°F
